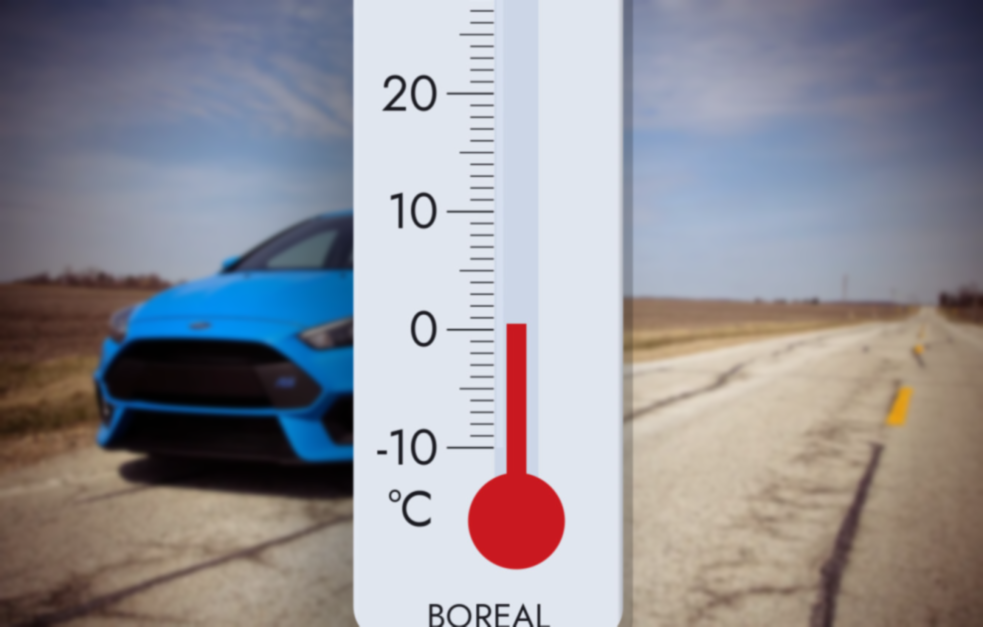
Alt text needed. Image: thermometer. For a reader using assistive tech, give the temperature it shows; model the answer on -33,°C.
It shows 0.5,°C
